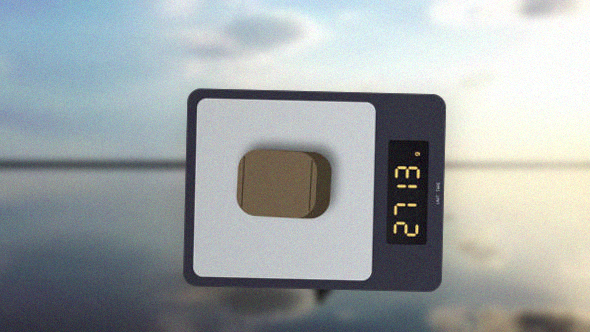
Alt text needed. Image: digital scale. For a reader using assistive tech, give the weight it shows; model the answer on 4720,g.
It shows 2713,g
